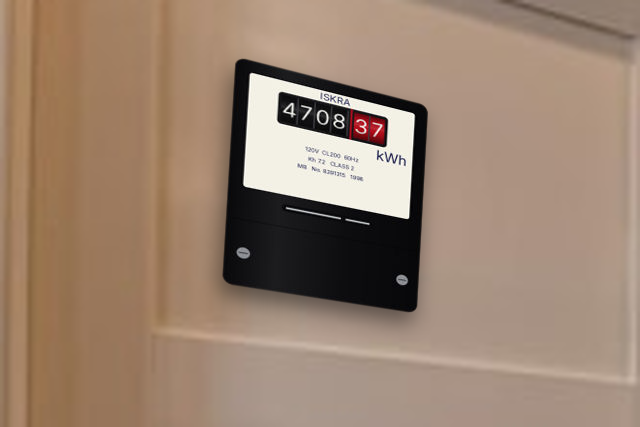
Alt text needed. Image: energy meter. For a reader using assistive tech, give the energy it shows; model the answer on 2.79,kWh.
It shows 4708.37,kWh
